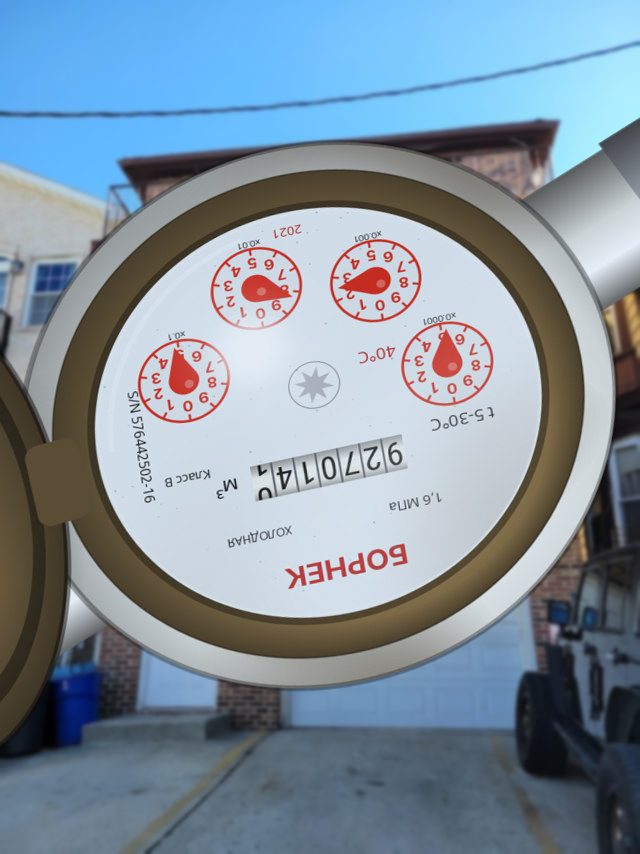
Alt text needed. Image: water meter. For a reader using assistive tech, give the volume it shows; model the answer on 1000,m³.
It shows 9270140.4825,m³
